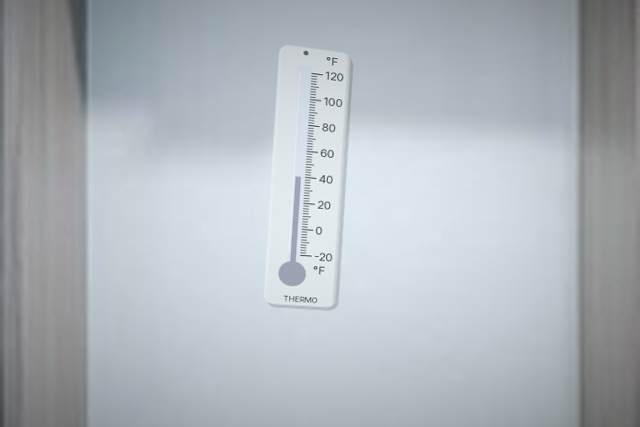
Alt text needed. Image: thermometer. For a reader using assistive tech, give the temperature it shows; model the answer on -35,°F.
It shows 40,°F
